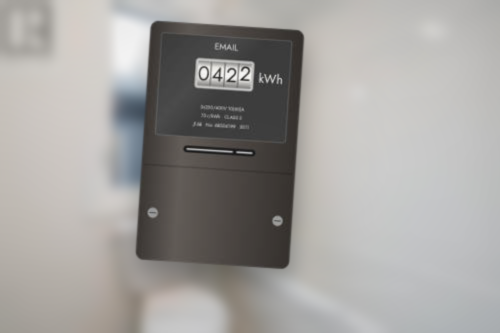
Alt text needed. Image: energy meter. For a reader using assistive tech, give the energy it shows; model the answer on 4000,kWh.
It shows 422,kWh
